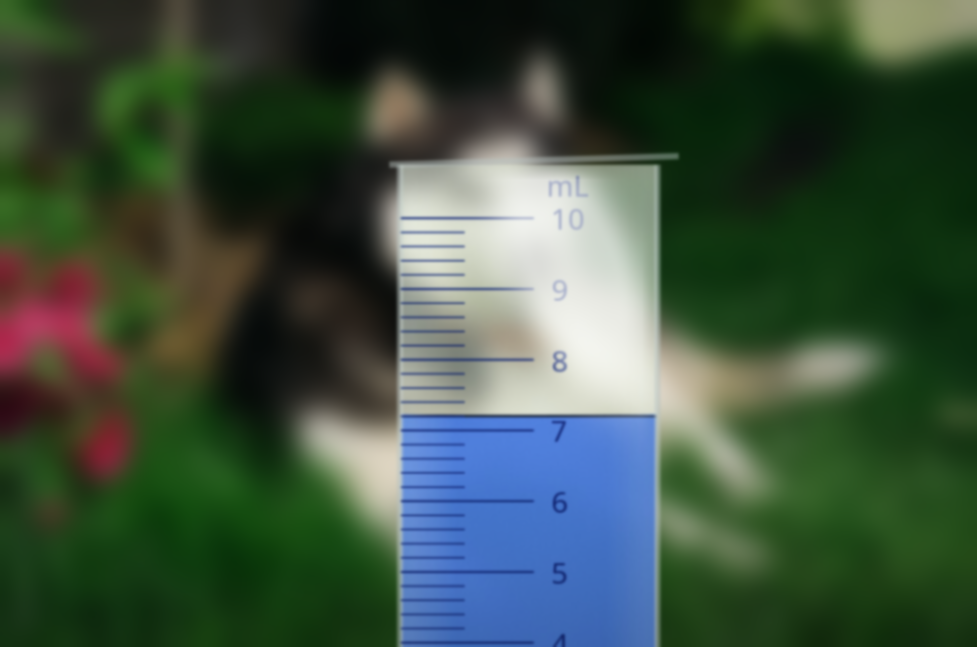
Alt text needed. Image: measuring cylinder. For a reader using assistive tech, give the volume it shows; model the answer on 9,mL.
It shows 7.2,mL
